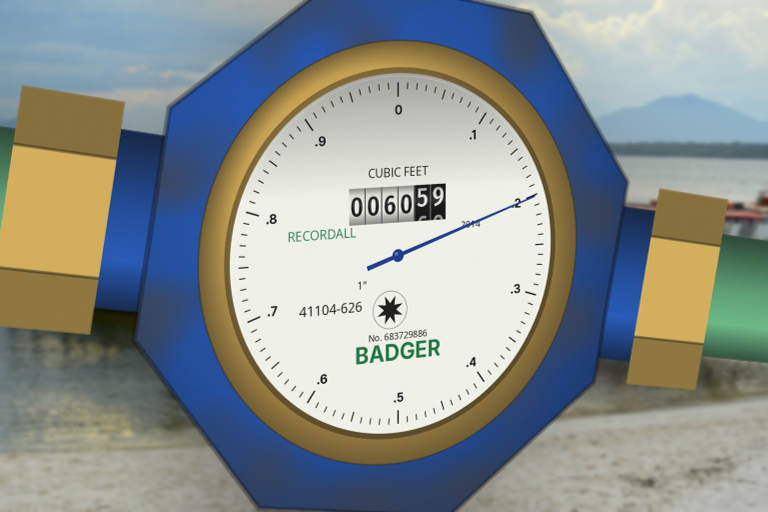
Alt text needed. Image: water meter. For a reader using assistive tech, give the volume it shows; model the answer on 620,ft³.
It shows 6059.20,ft³
